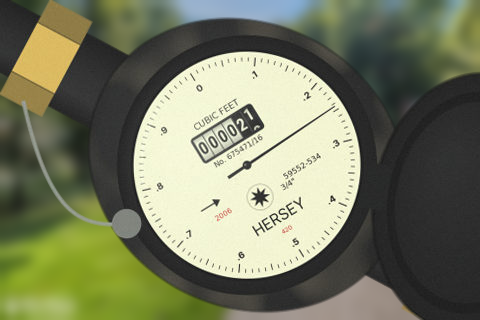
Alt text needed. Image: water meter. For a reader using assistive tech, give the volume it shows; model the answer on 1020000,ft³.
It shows 21.24,ft³
